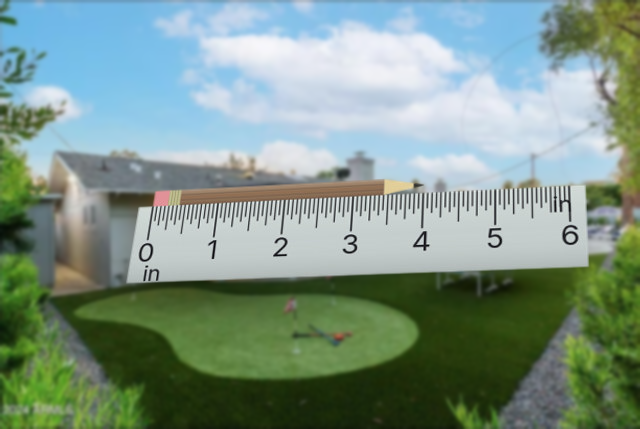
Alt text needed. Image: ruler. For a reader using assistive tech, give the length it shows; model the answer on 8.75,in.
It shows 4,in
